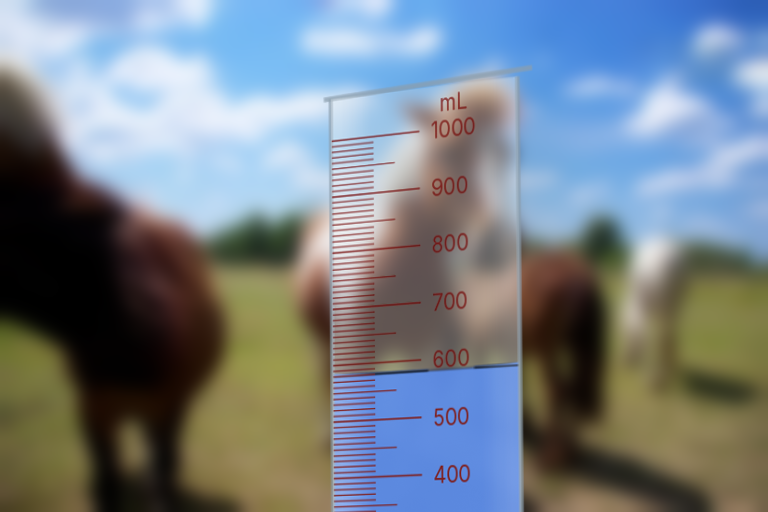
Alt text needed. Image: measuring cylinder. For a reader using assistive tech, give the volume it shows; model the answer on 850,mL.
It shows 580,mL
